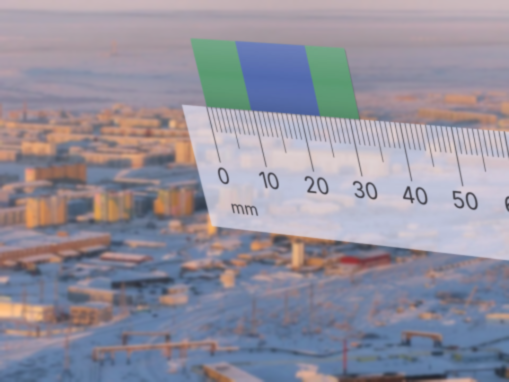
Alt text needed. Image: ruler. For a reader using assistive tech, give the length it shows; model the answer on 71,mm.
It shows 32,mm
